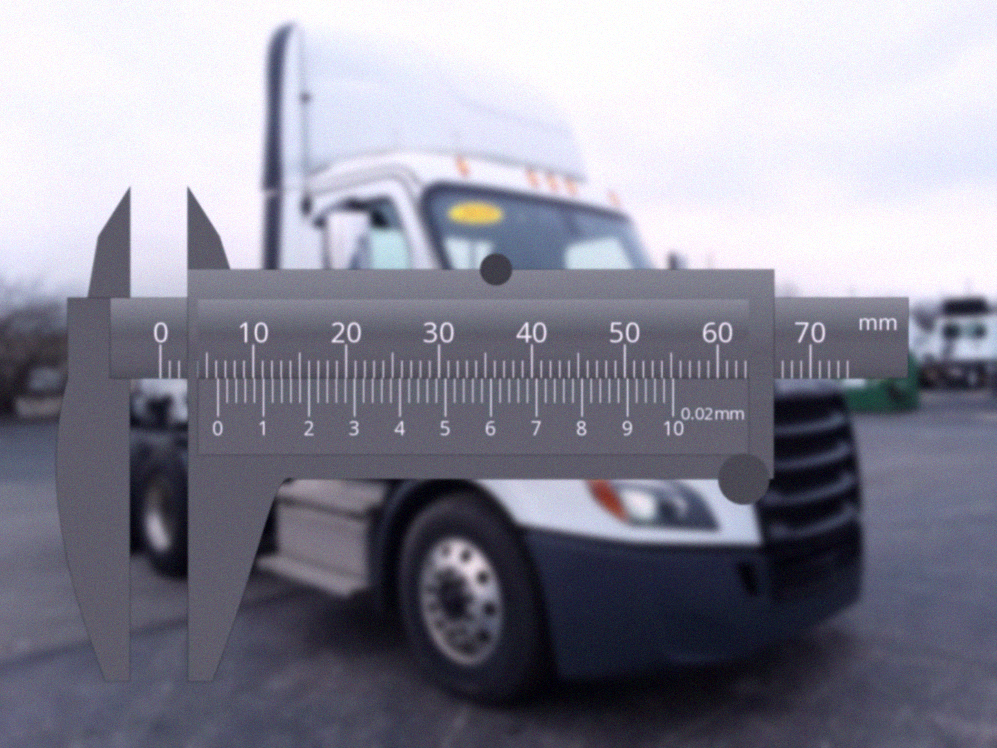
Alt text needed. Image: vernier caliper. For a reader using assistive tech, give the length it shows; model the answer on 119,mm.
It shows 6.2,mm
